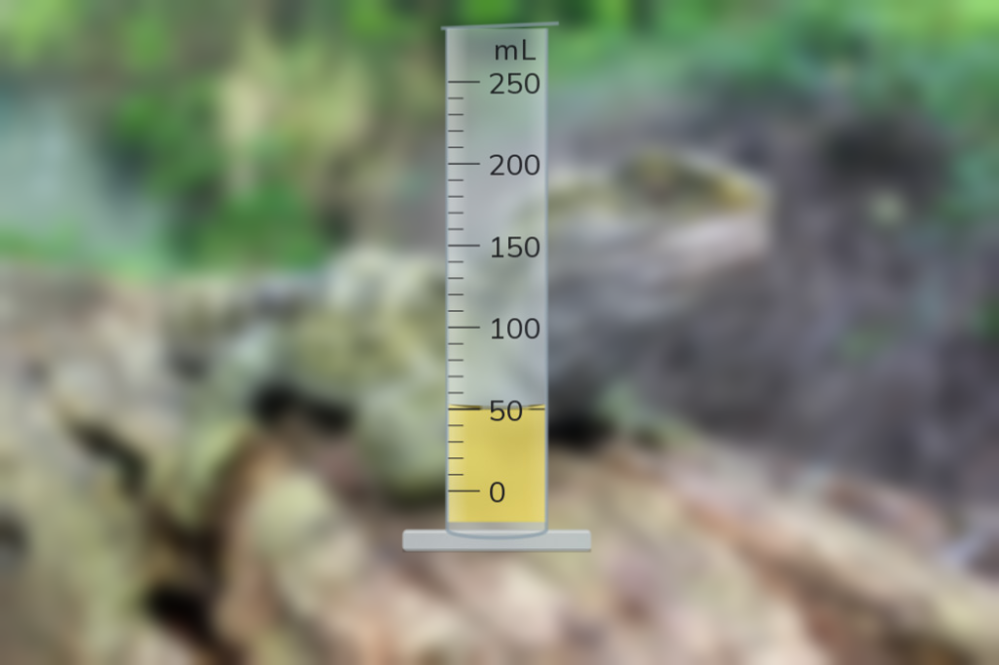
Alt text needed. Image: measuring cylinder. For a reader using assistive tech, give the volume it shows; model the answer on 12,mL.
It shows 50,mL
